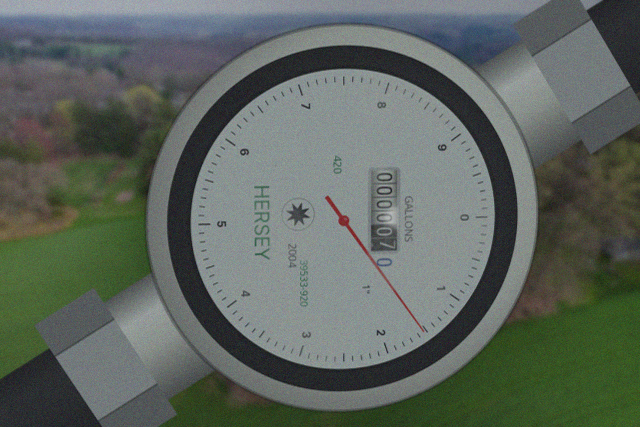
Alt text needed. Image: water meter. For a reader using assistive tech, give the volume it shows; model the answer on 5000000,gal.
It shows 71.5,gal
